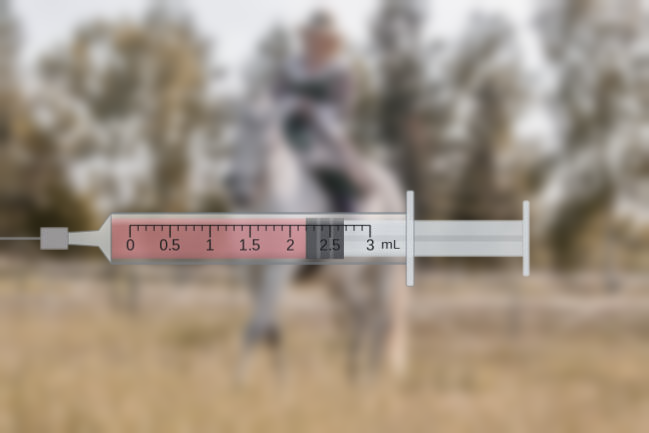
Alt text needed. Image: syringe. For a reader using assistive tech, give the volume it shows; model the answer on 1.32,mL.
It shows 2.2,mL
